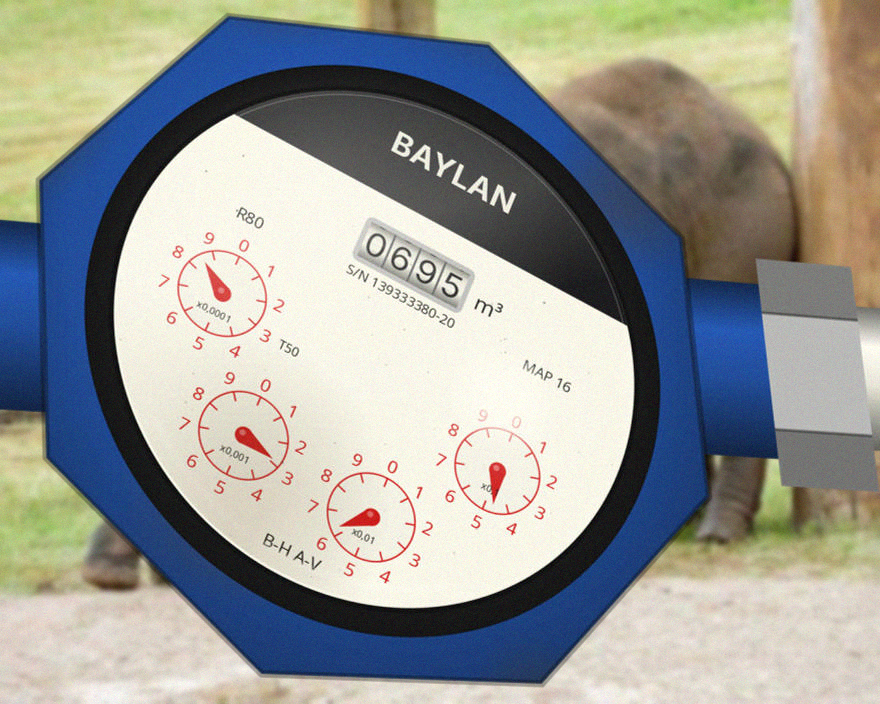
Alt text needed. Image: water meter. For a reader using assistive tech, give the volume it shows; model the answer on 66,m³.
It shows 695.4628,m³
